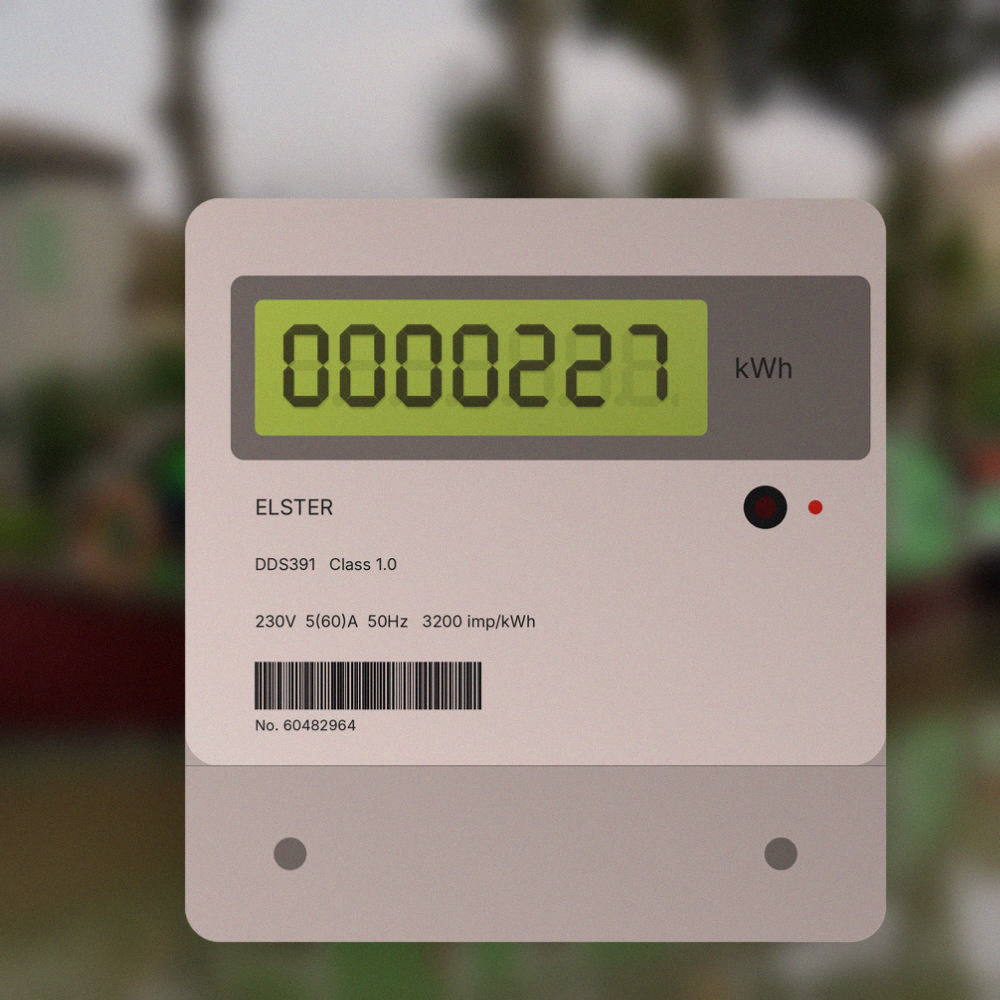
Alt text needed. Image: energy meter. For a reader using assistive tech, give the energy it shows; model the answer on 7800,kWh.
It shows 227,kWh
